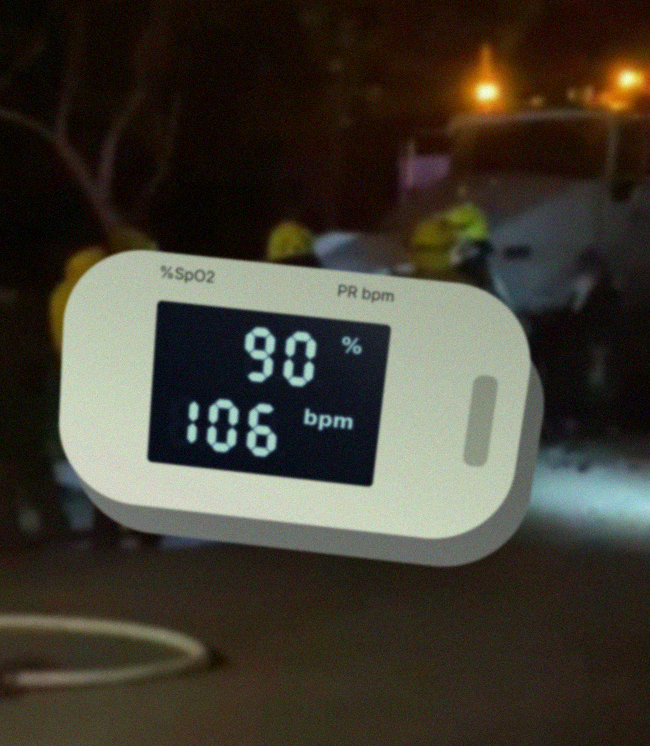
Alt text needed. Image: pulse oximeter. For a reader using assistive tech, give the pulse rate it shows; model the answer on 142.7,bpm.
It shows 106,bpm
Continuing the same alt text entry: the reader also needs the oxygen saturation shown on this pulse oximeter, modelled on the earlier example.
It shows 90,%
